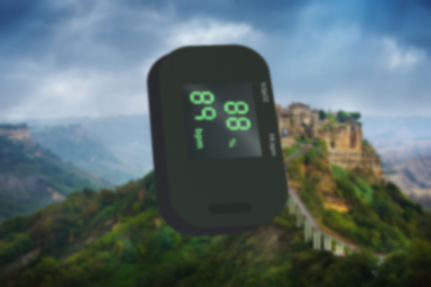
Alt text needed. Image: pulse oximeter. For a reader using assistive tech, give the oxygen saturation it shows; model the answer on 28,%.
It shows 88,%
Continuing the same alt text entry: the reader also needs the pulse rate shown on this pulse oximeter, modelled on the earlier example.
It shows 89,bpm
